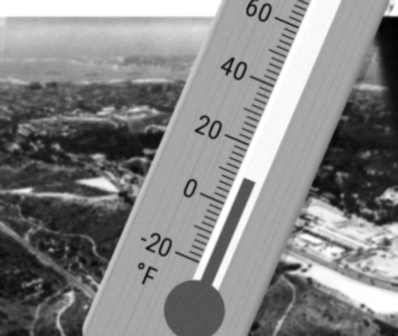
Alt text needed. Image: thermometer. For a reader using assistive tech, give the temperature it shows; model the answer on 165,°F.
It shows 10,°F
